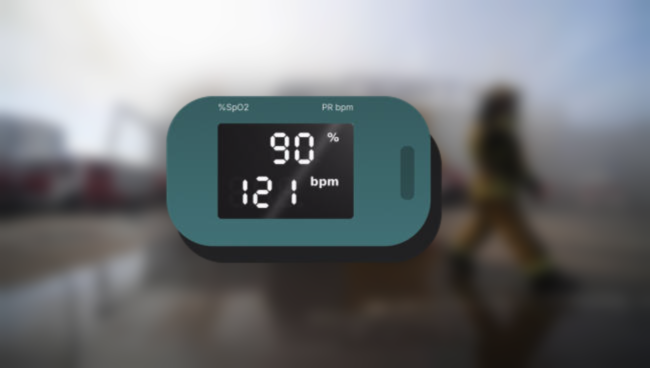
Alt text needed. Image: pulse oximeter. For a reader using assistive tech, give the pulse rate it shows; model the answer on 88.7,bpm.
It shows 121,bpm
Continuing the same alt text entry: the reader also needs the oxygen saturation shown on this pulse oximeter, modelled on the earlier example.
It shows 90,%
